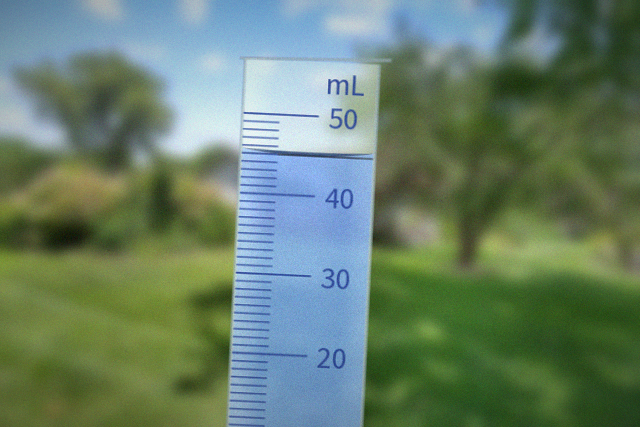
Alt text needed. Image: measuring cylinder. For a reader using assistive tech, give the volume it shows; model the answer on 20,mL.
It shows 45,mL
